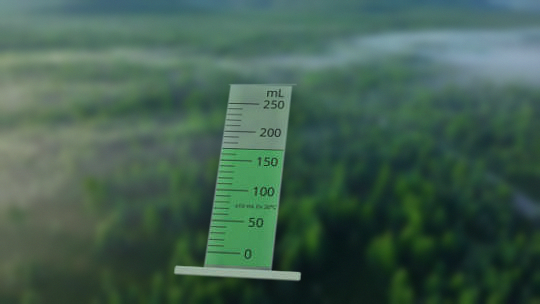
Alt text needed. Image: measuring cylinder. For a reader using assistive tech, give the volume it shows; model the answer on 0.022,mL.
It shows 170,mL
